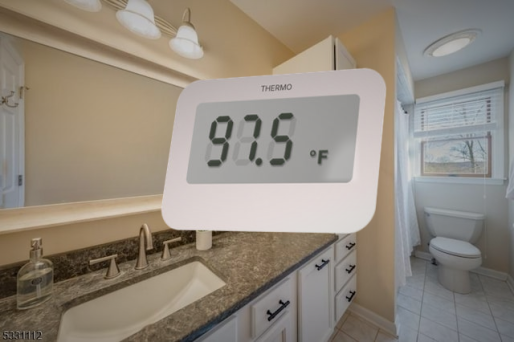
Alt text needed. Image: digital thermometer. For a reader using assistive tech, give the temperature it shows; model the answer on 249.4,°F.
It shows 97.5,°F
